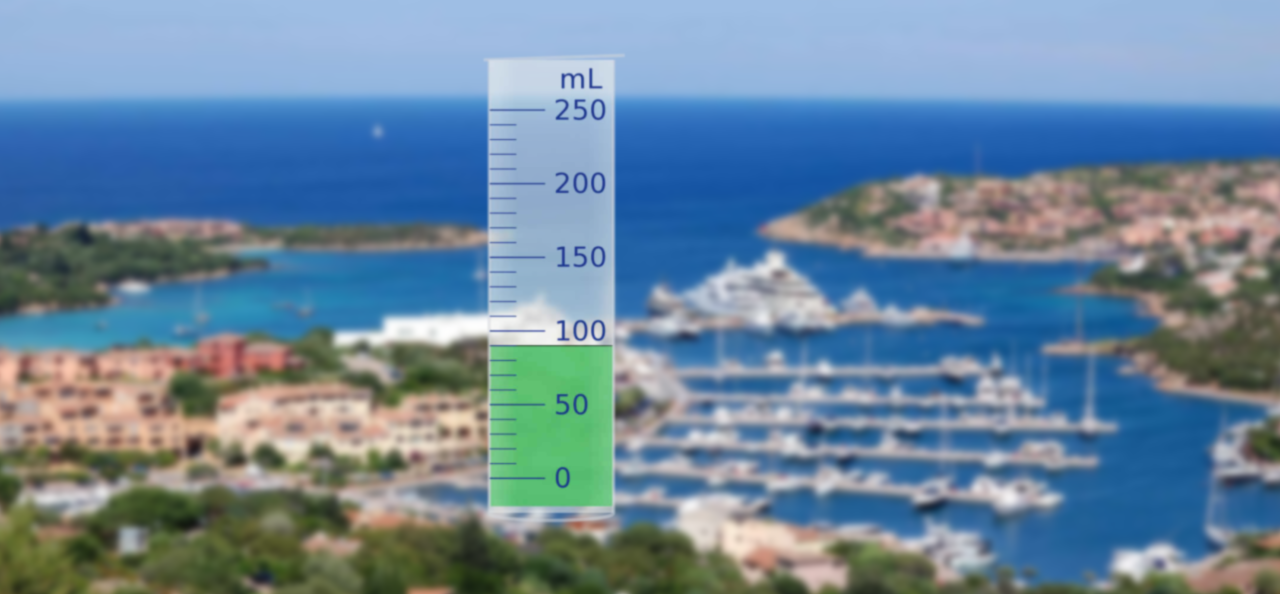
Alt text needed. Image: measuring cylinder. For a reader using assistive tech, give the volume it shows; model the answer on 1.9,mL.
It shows 90,mL
